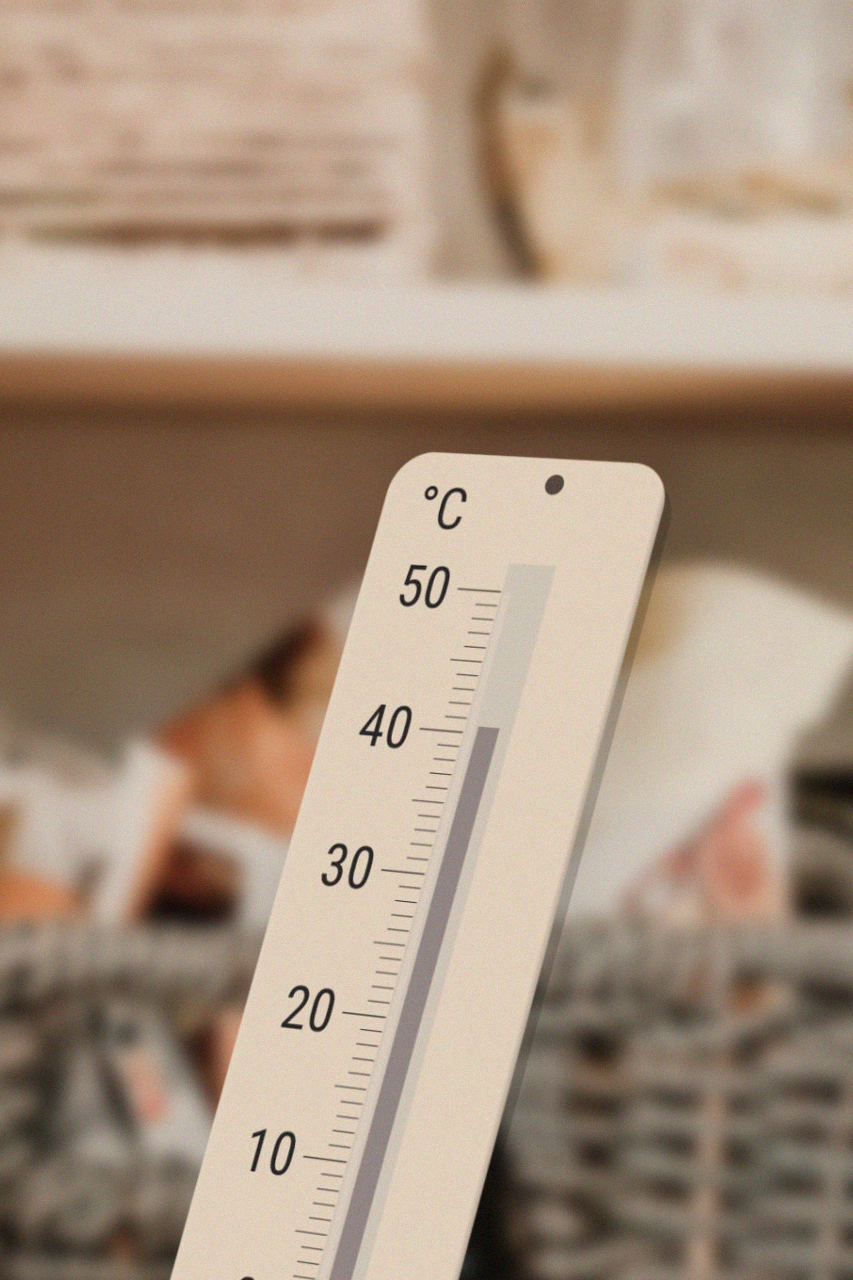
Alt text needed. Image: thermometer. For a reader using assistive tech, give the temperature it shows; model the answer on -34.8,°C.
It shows 40.5,°C
